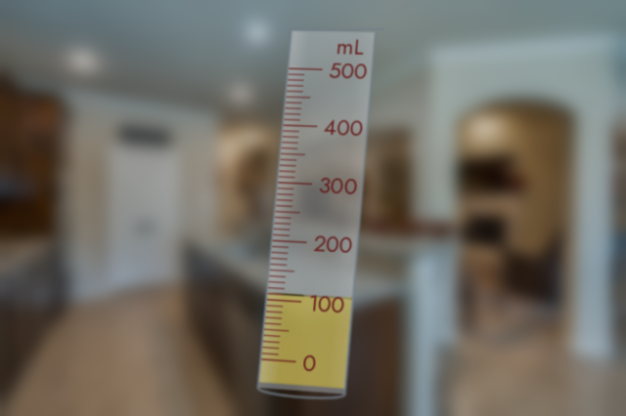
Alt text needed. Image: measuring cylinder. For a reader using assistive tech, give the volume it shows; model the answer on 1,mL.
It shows 110,mL
